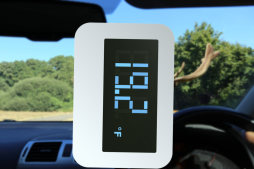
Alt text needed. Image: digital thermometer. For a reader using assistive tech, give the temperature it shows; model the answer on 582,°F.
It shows 19.2,°F
